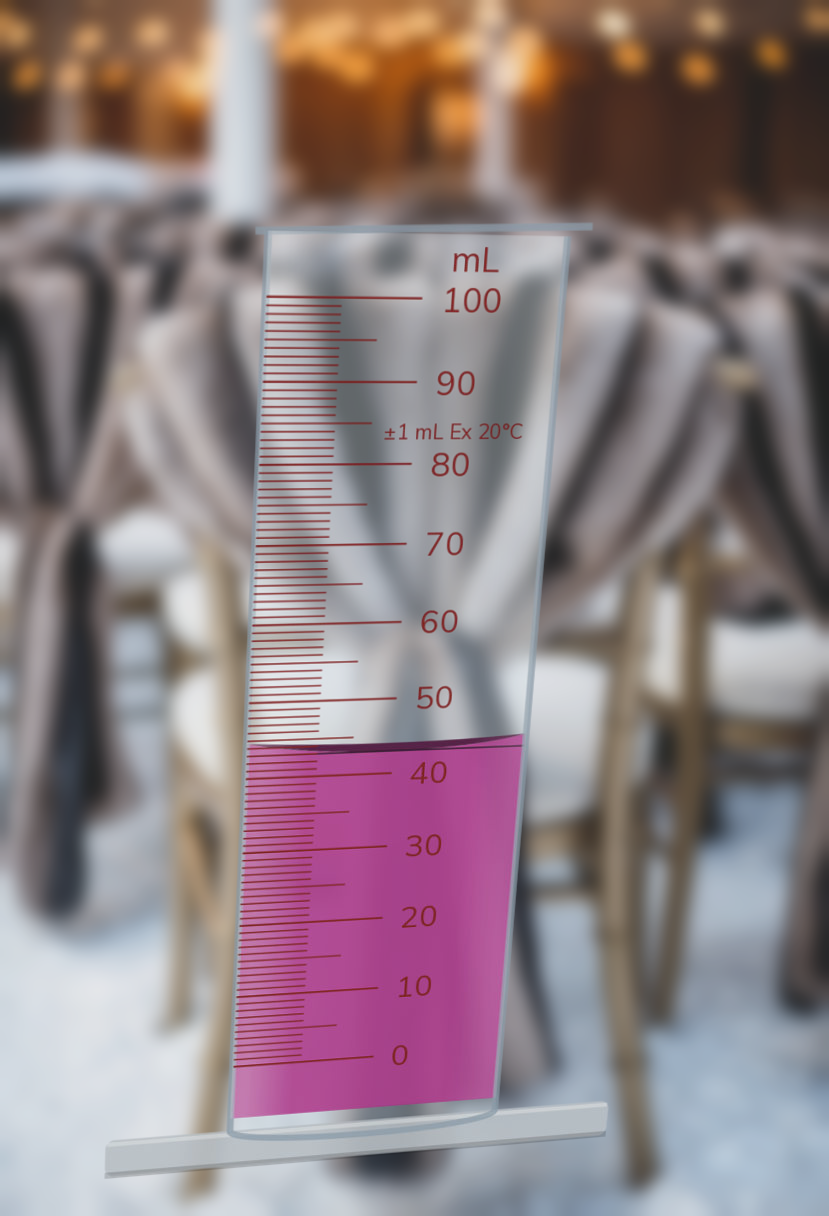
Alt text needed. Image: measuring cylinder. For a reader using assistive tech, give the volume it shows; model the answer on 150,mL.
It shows 43,mL
